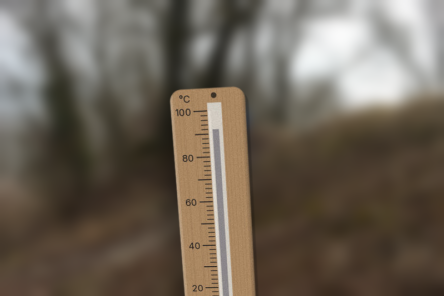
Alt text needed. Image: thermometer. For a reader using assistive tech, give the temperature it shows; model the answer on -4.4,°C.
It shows 92,°C
